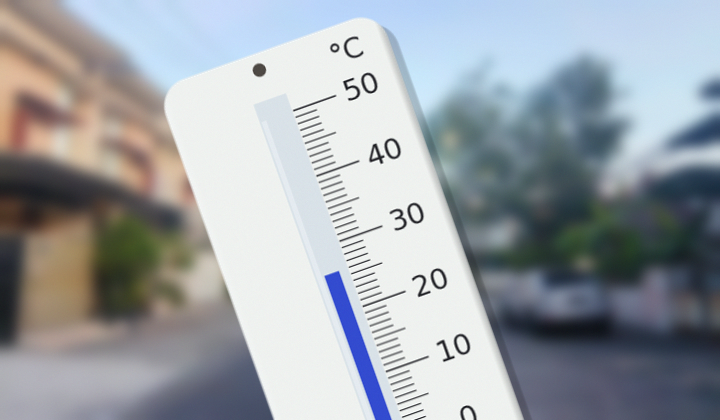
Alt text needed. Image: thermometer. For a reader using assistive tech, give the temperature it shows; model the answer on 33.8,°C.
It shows 26,°C
